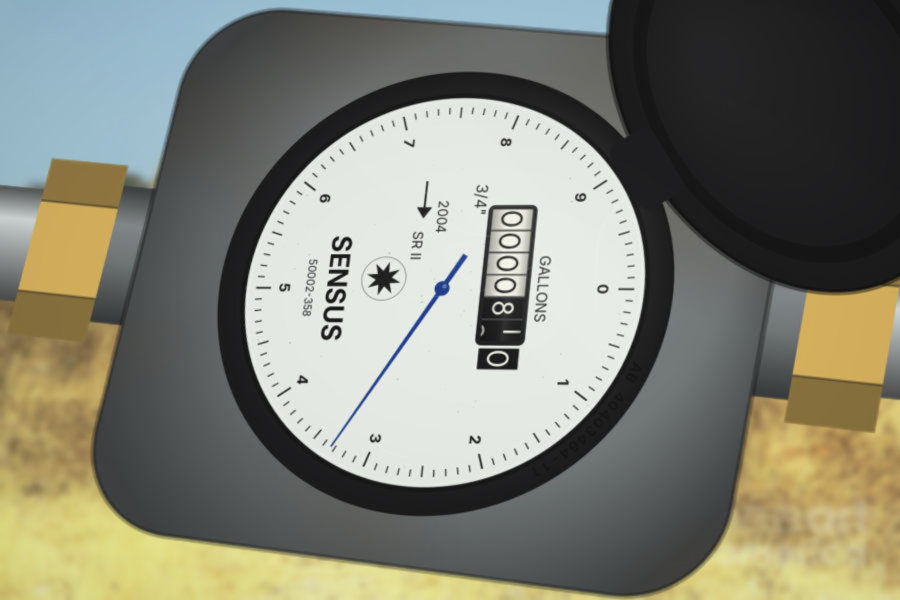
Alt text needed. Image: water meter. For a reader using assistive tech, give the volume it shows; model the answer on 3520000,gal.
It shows 813.3,gal
